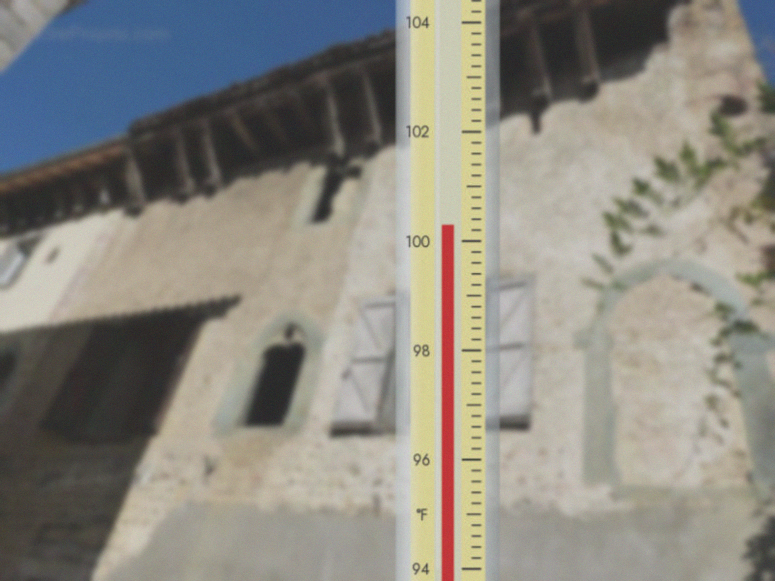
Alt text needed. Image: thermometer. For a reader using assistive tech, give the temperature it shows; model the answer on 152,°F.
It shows 100.3,°F
